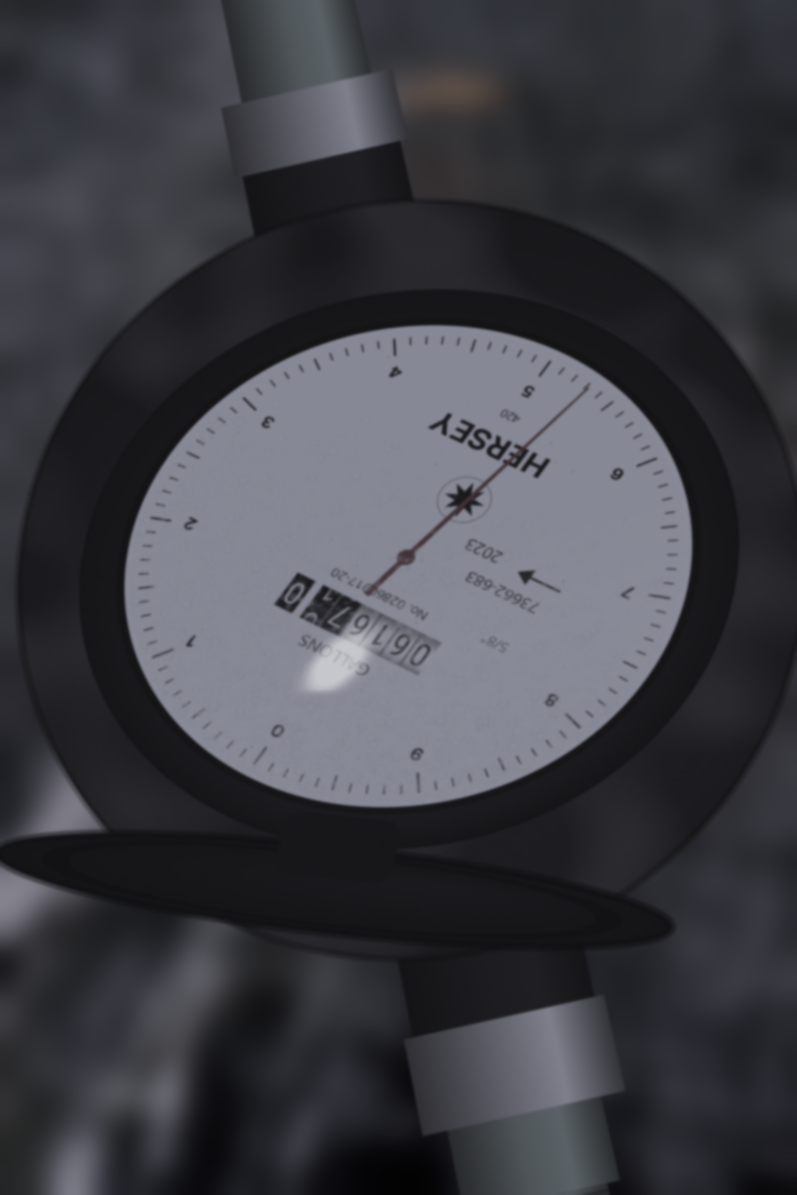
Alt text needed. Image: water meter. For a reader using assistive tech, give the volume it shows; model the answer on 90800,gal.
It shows 616705.3,gal
